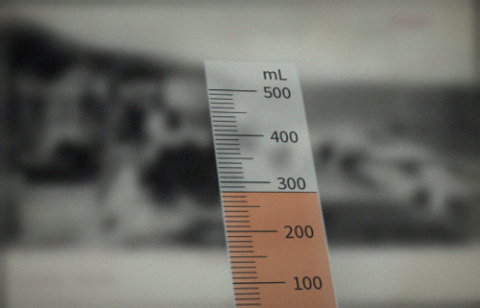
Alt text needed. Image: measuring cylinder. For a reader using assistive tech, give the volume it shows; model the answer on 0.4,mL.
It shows 280,mL
